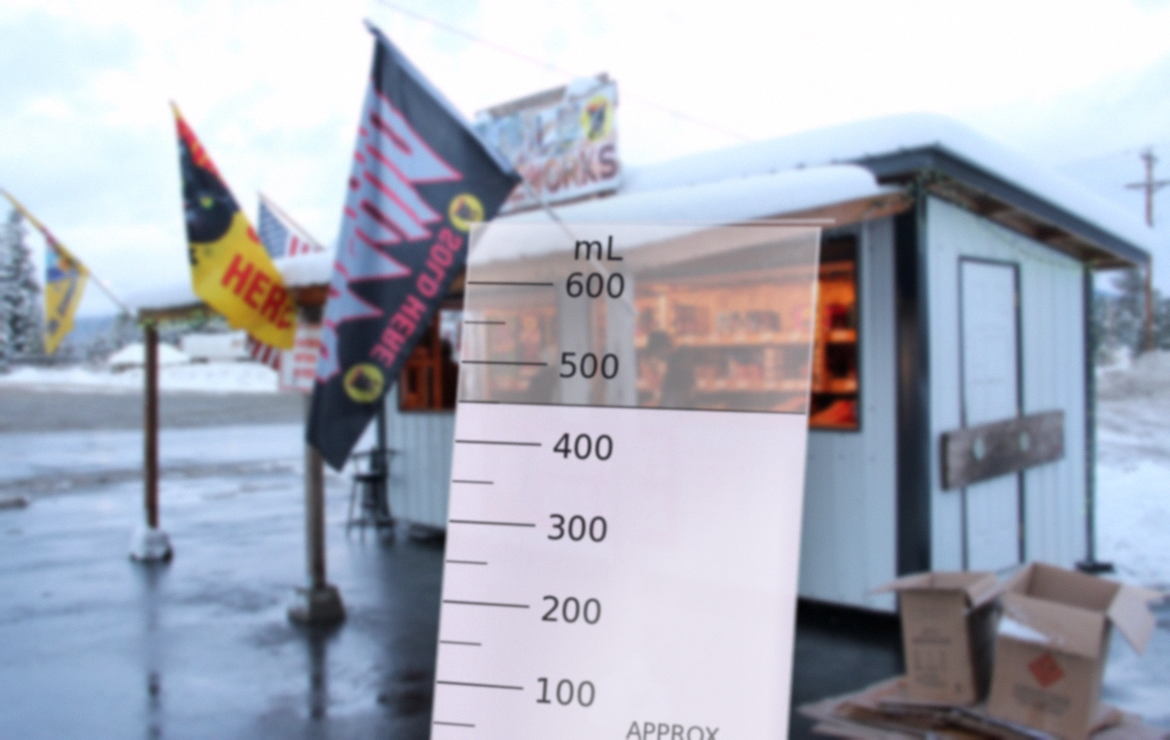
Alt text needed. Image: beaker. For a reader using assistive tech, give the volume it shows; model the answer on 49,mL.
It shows 450,mL
